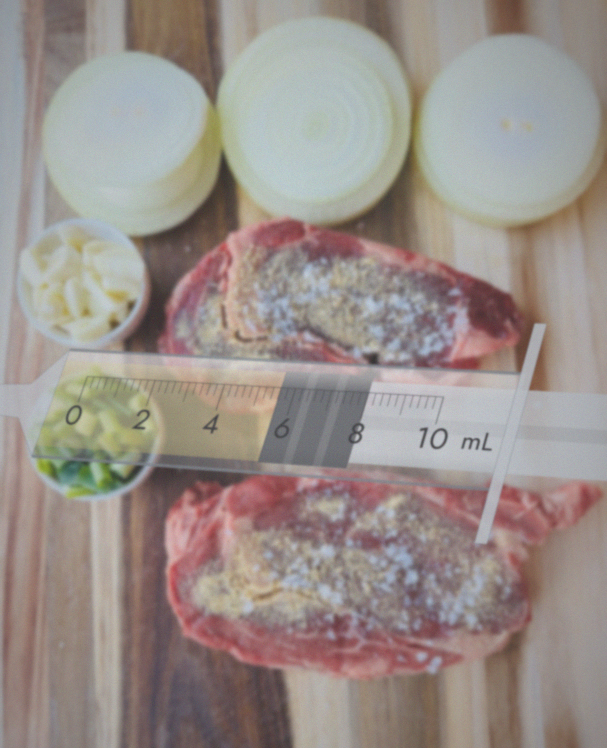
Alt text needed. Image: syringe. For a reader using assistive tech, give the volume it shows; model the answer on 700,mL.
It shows 5.6,mL
